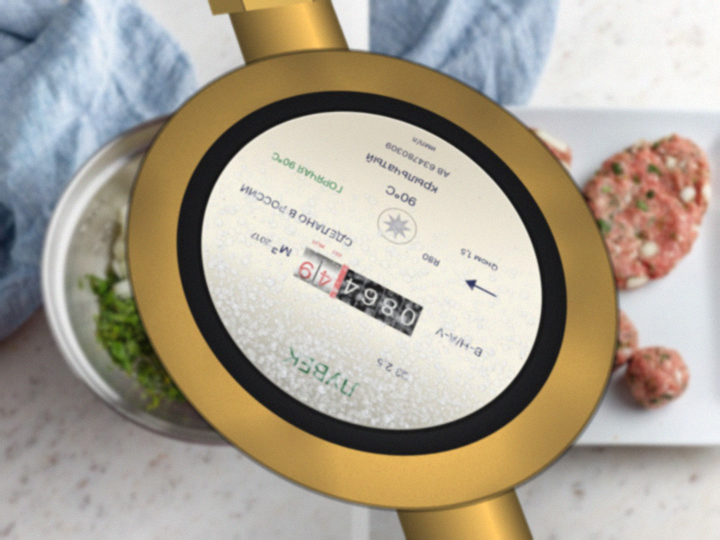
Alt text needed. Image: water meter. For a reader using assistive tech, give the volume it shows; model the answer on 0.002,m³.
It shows 864.49,m³
